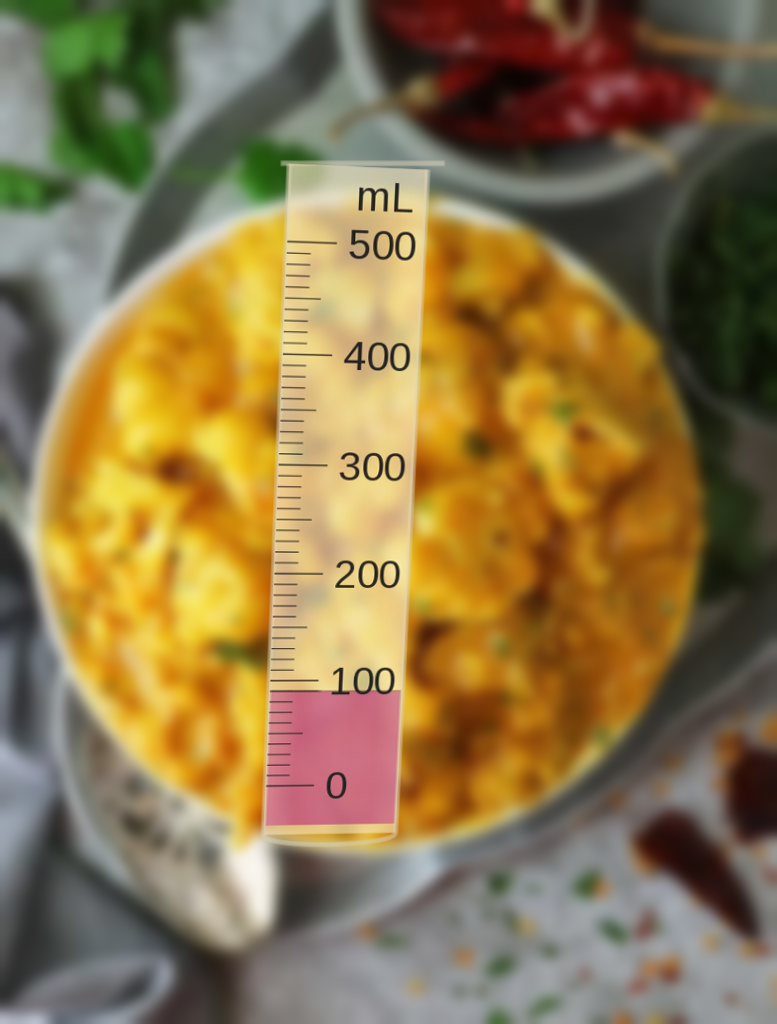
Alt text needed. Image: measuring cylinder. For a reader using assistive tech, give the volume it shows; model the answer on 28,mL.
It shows 90,mL
